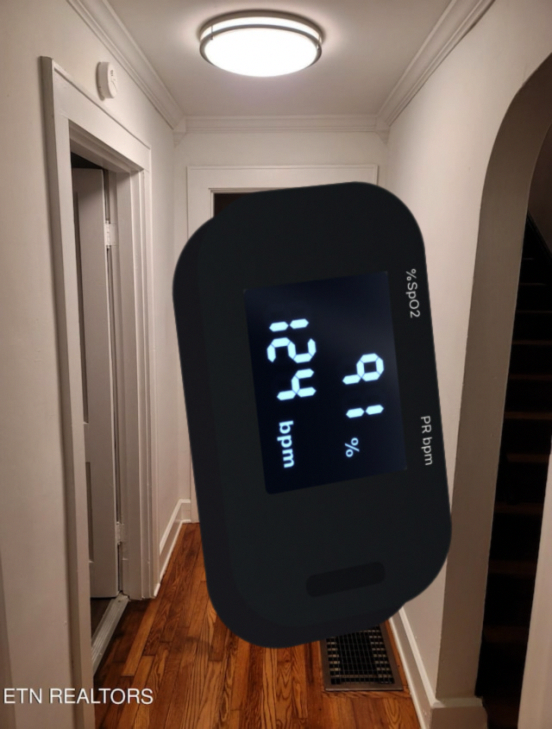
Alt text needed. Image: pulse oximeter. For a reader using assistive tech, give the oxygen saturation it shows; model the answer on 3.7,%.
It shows 91,%
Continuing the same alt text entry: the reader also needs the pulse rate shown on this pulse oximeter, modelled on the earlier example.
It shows 124,bpm
